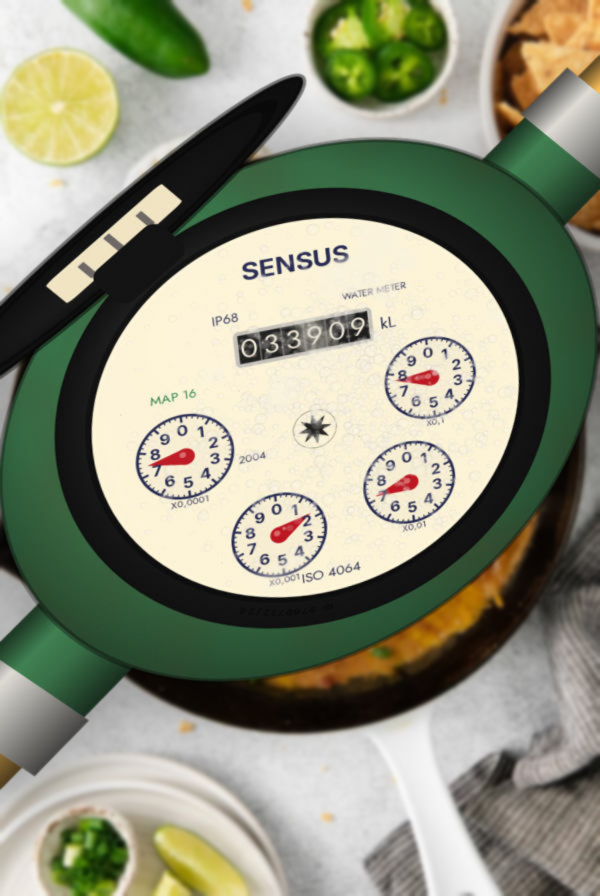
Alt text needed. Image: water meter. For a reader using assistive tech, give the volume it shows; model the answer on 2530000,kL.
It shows 33909.7717,kL
